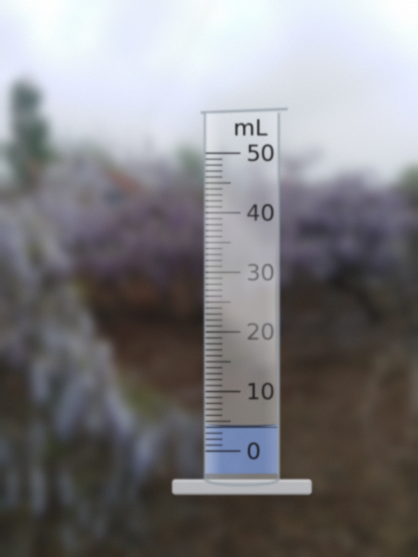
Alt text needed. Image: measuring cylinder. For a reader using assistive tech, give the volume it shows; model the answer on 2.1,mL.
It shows 4,mL
